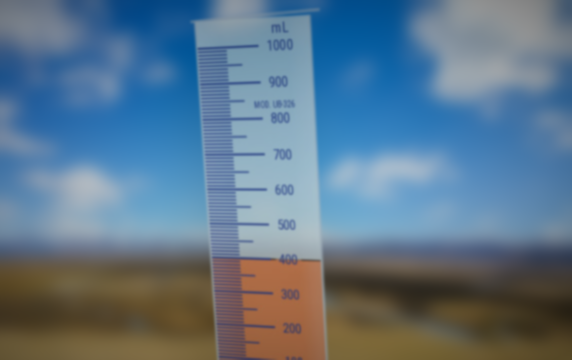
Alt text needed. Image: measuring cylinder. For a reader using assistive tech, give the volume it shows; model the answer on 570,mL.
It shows 400,mL
